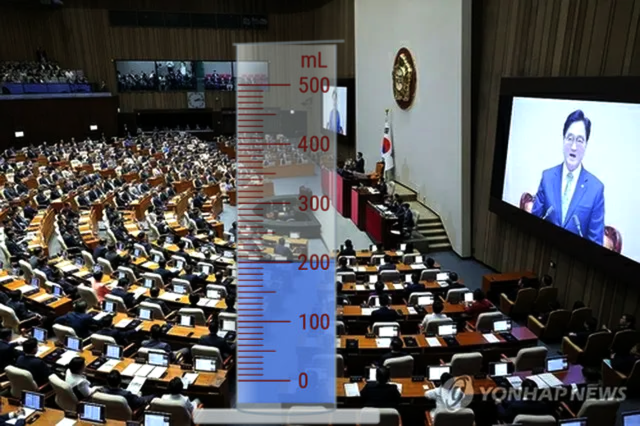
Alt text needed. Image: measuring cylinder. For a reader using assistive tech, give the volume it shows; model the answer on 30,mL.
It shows 200,mL
